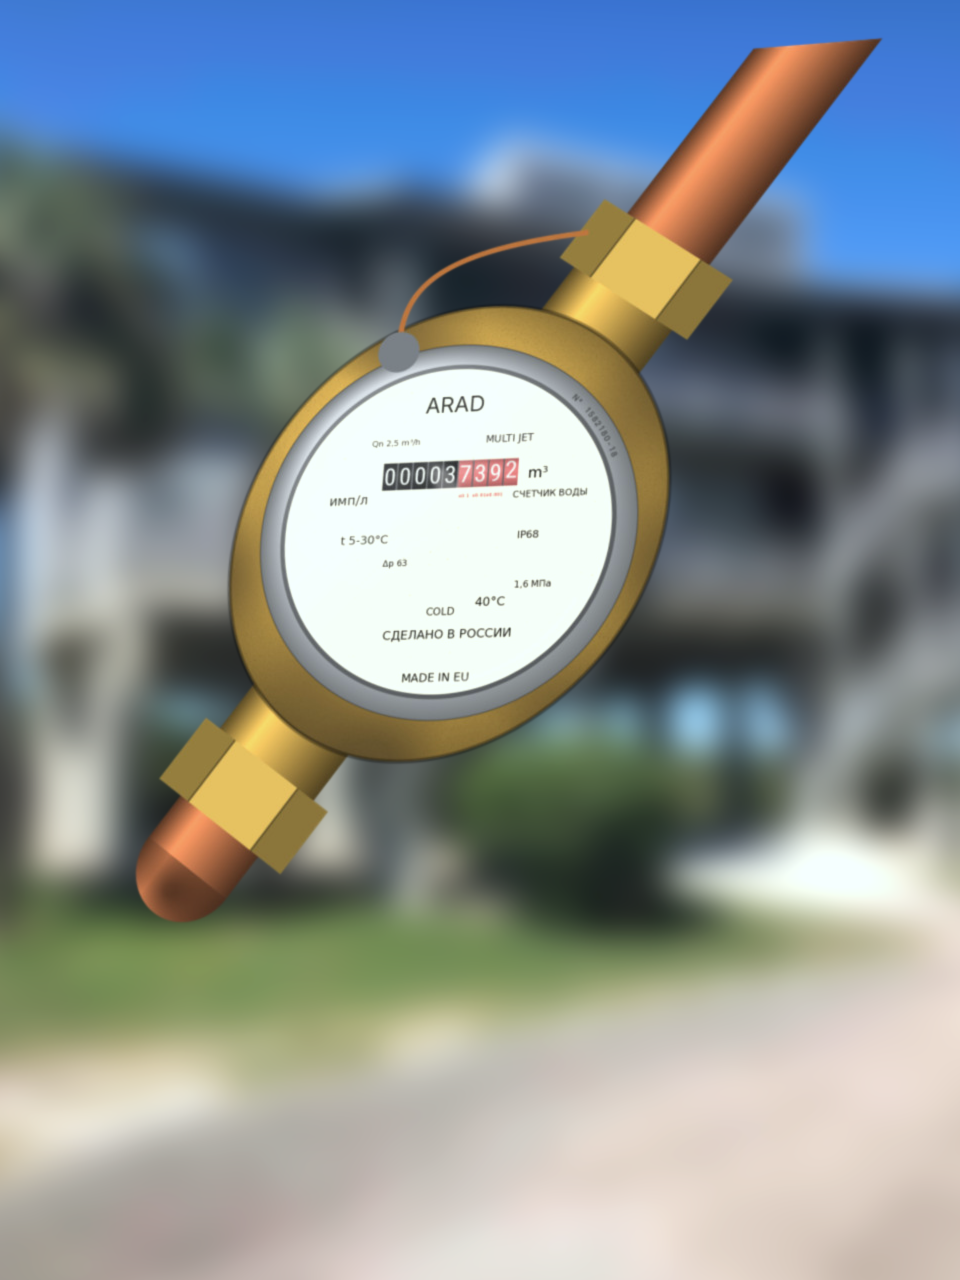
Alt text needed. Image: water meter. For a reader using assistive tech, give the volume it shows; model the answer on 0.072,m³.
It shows 3.7392,m³
